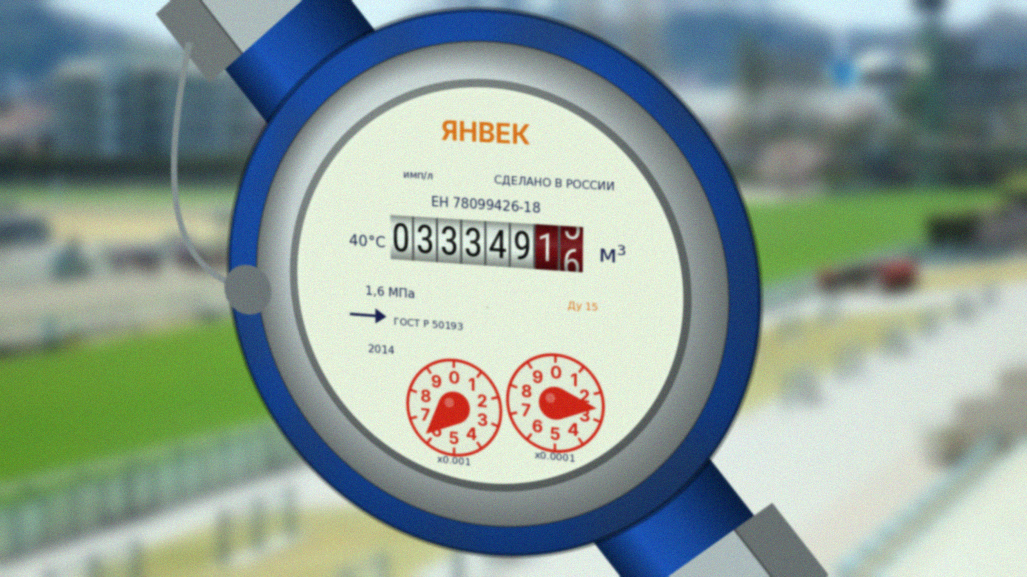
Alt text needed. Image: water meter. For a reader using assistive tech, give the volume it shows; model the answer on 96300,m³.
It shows 33349.1562,m³
